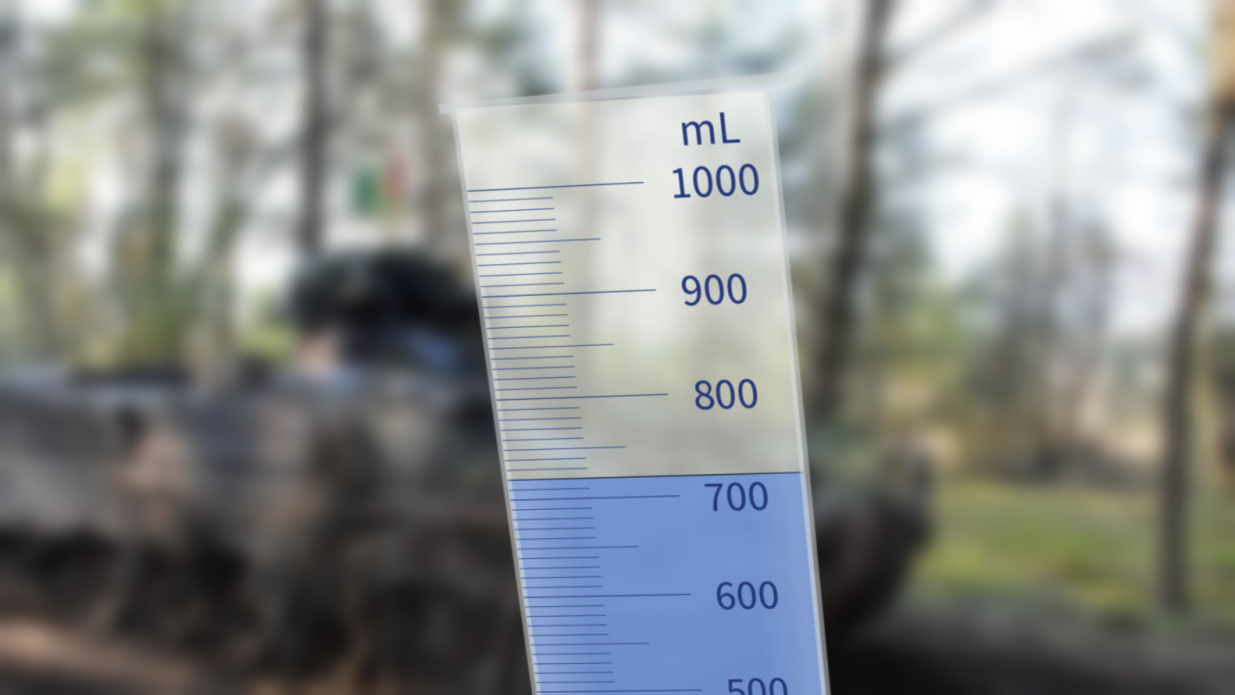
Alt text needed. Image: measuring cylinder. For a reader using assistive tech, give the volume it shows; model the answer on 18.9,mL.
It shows 720,mL
